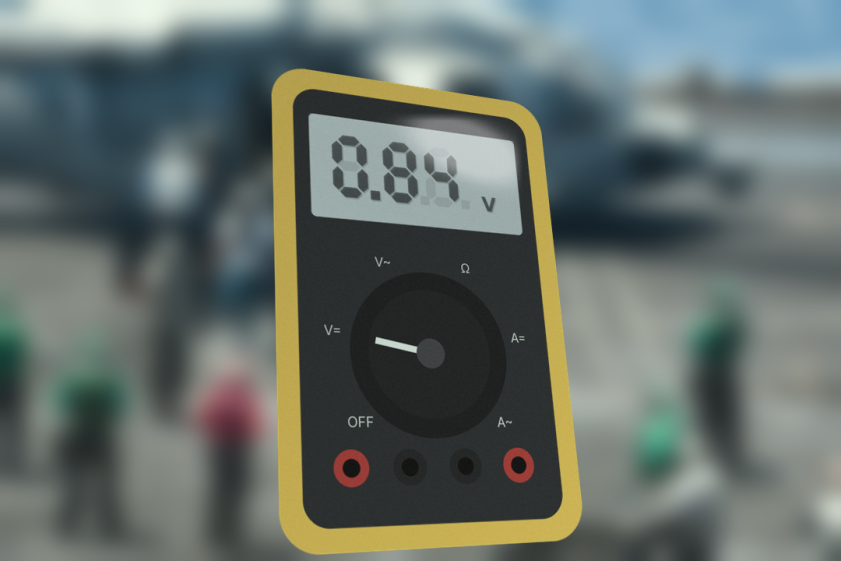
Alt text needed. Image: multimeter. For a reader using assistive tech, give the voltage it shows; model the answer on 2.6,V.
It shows 0.84,V
